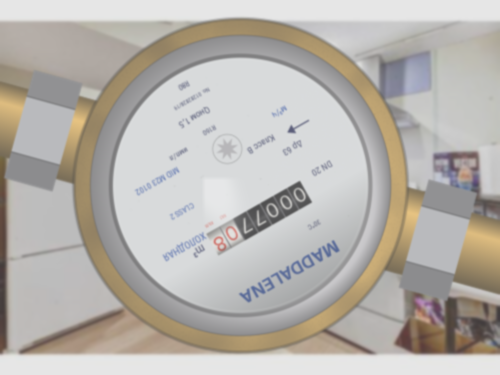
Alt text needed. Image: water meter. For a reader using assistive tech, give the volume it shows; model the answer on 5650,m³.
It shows 77.08,m³
